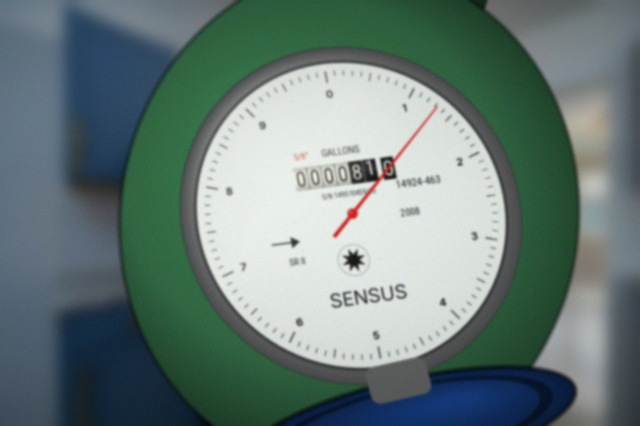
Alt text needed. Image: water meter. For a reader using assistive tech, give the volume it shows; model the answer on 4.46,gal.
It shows 811.3,gal
